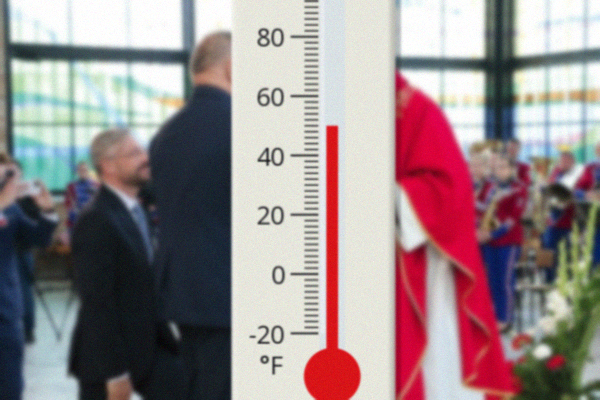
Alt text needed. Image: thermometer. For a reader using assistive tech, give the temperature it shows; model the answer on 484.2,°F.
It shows 50,°F
